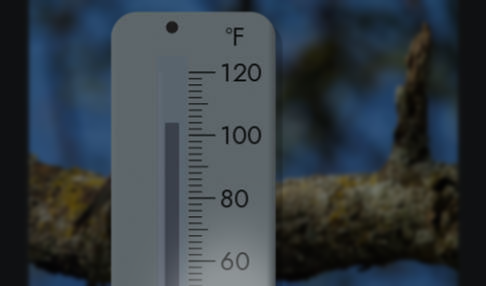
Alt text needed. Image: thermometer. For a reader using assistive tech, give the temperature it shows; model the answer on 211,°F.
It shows 104,°F
